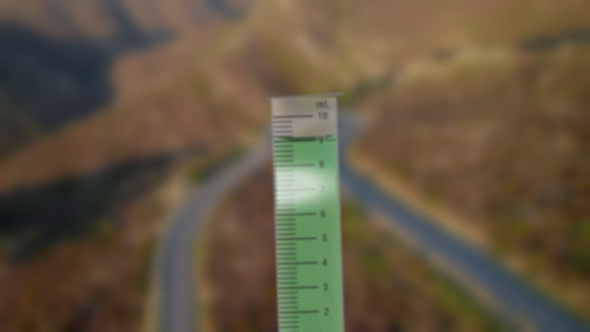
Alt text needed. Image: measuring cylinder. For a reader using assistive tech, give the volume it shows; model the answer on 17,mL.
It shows 9,mL
